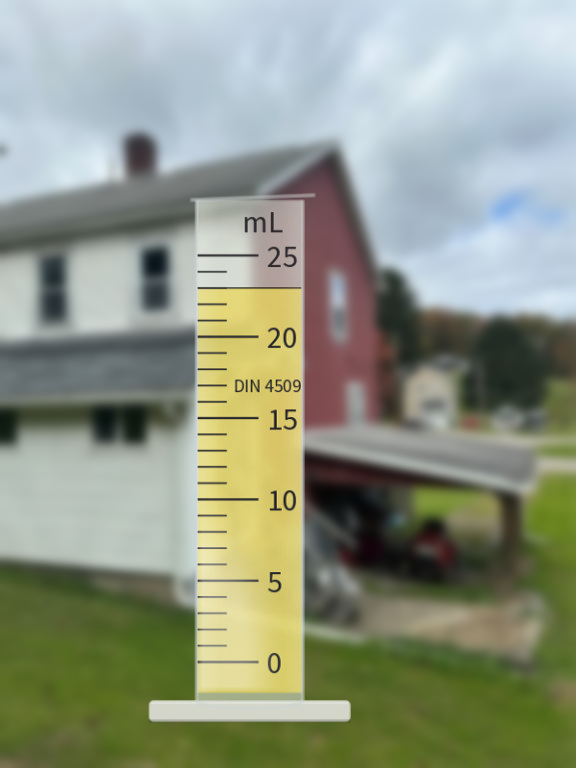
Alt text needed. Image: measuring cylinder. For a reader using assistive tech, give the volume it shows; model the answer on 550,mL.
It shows 23,mL
